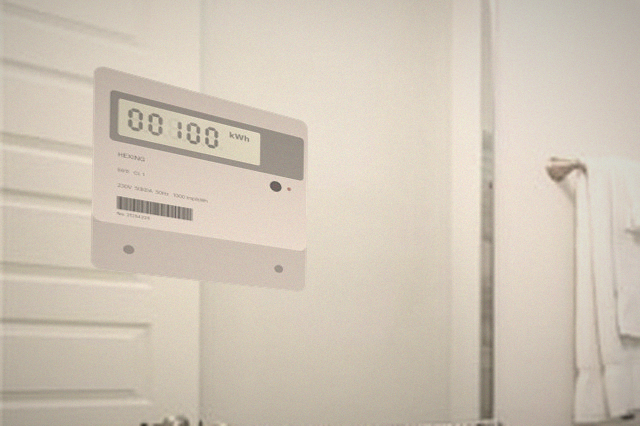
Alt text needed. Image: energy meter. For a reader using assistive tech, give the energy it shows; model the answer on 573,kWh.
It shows 100,kWh
